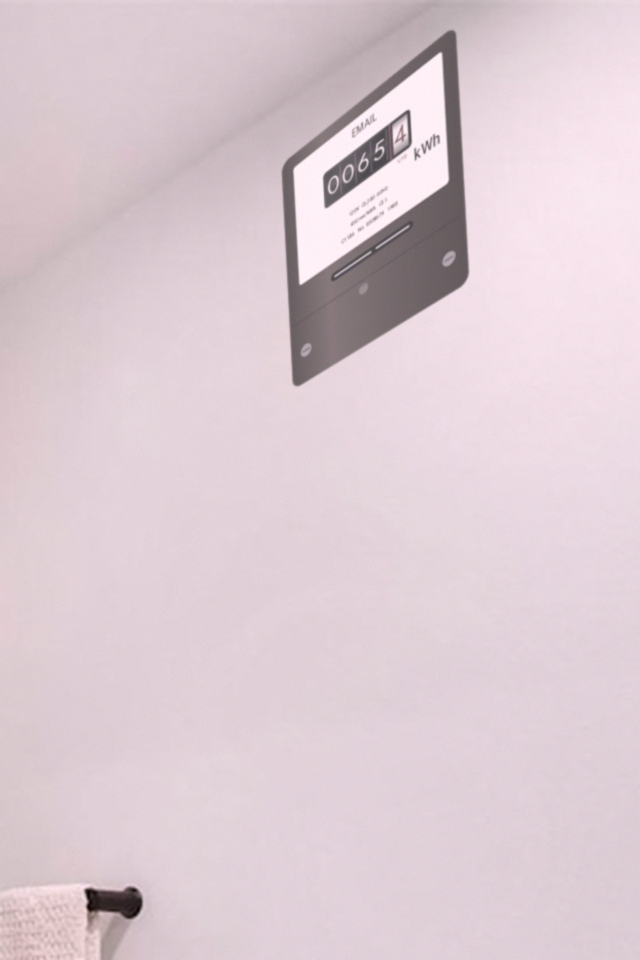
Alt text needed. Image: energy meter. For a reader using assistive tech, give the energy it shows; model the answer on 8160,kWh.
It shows 65.4,kWh
